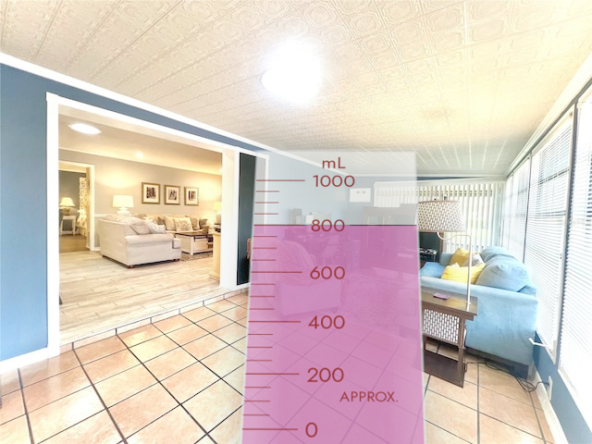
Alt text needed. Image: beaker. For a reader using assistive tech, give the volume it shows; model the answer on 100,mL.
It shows 800,mL
